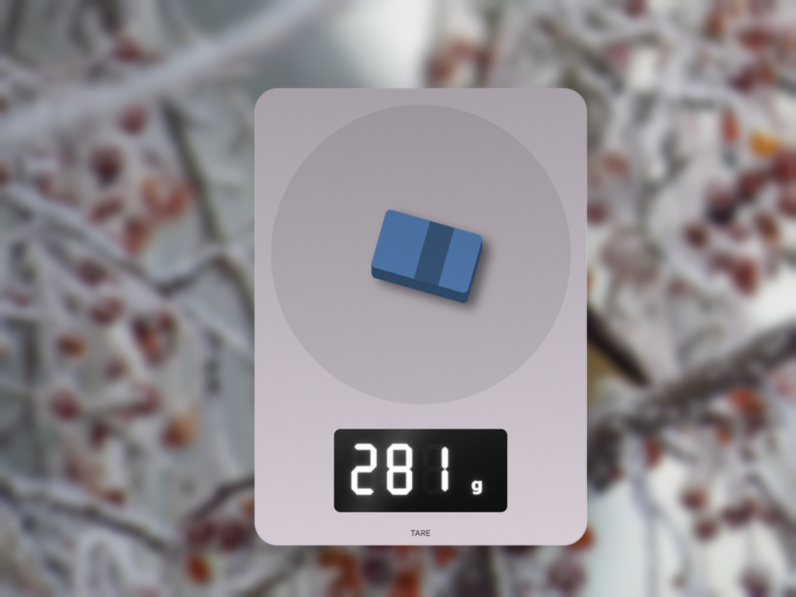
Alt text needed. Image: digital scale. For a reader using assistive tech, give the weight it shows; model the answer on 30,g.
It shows 281,g
